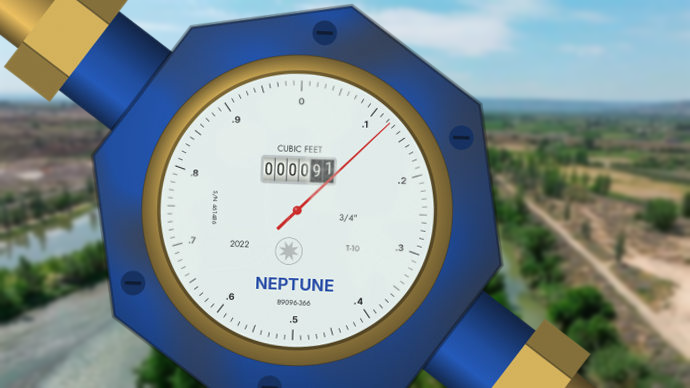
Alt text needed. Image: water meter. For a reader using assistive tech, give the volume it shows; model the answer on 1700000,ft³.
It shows 91.12,ft³
